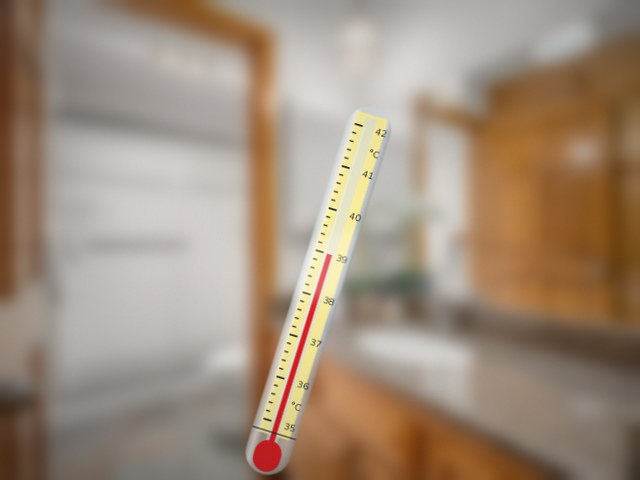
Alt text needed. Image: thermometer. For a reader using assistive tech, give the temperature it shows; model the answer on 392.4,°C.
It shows 39,°C
